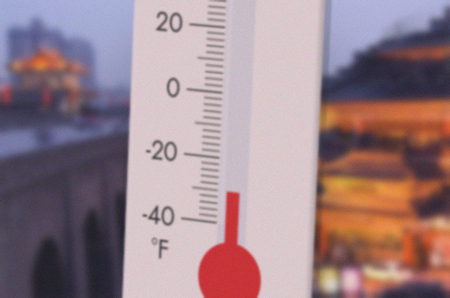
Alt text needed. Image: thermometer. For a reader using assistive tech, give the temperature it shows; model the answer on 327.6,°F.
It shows -30,°F
